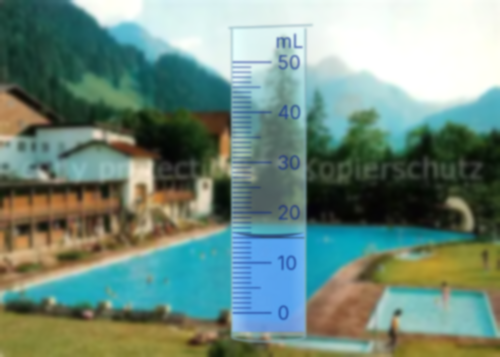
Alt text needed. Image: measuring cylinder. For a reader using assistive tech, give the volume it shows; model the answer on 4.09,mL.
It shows 15,mL
